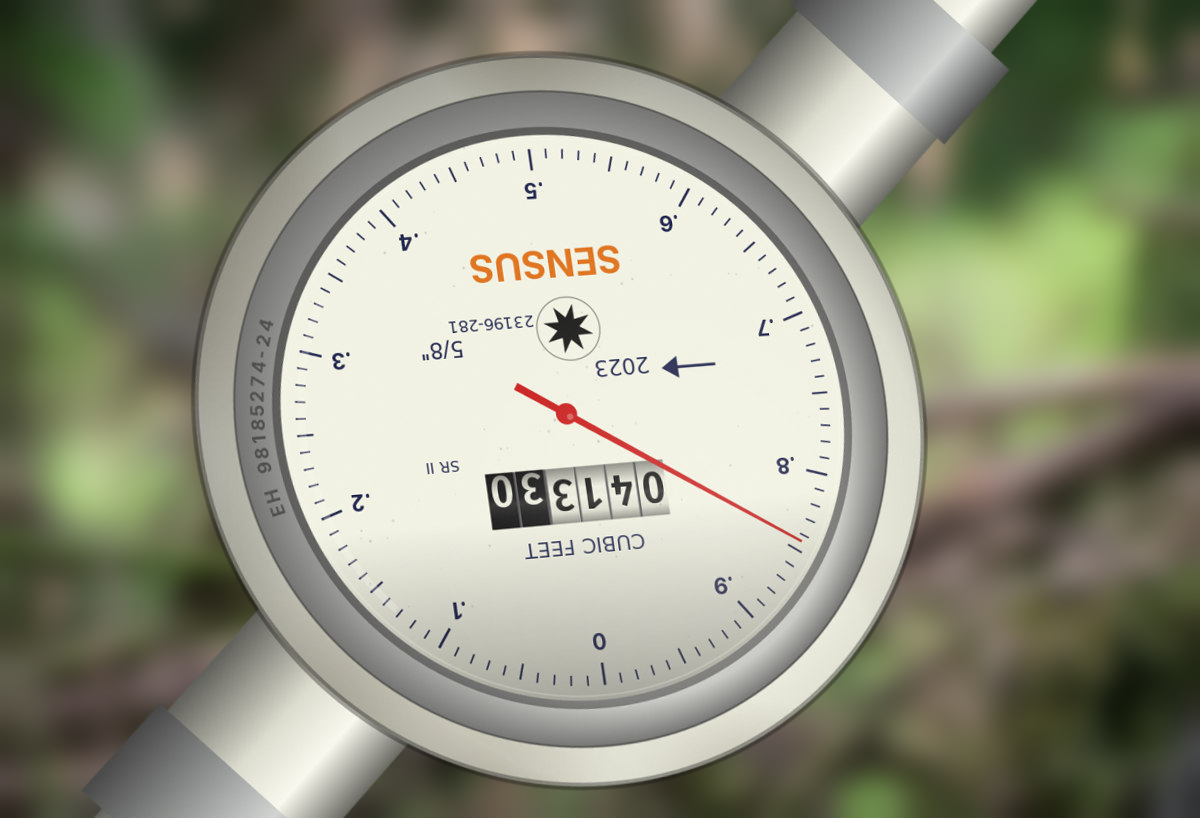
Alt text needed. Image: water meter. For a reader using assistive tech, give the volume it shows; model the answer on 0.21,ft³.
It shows 41329.84,ft³
